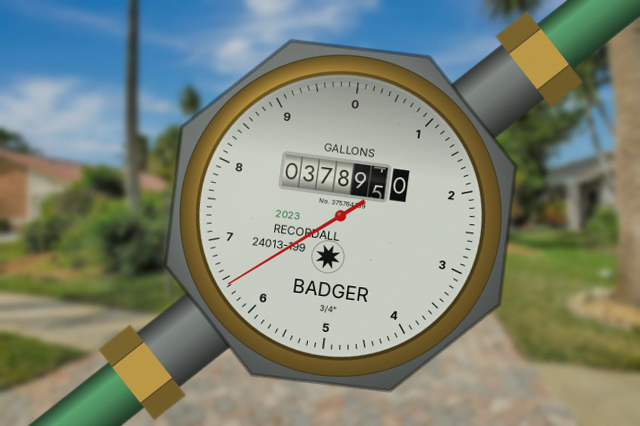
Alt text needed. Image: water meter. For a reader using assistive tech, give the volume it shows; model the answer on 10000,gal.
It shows 378946.4,gal
